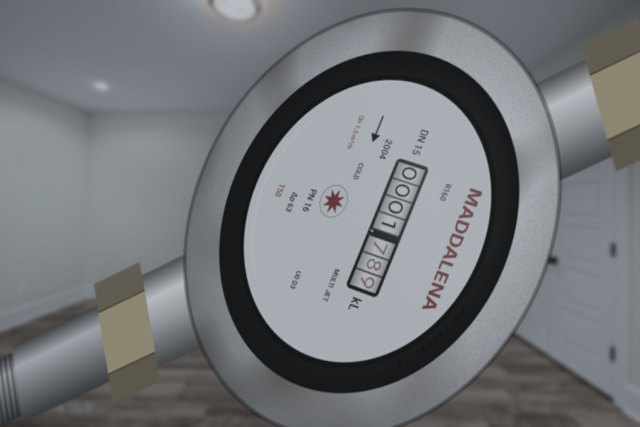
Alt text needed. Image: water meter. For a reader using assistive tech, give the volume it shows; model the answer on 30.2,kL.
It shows 1.789,kL
